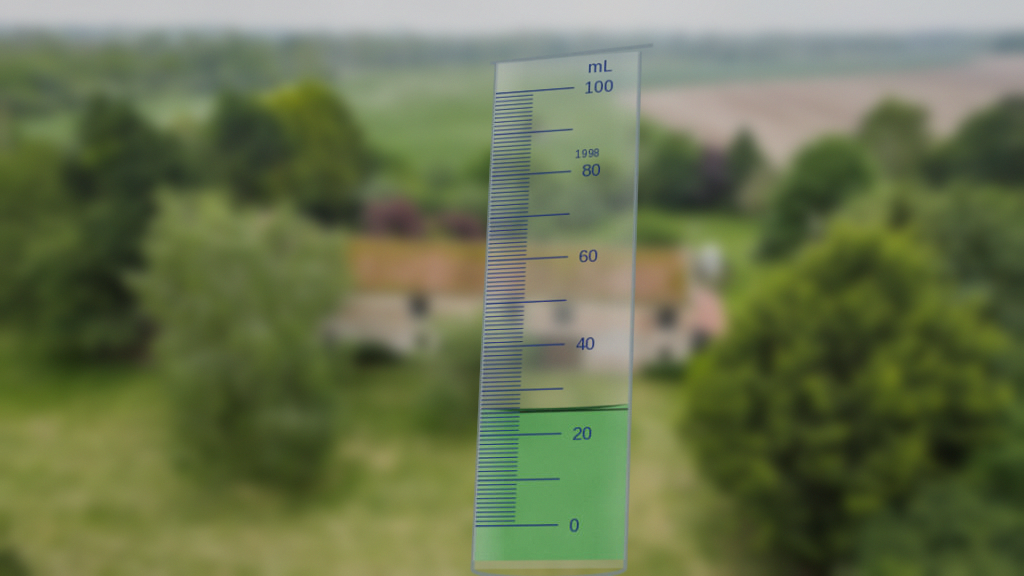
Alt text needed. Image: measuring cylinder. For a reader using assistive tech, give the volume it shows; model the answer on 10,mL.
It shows 25,mL
